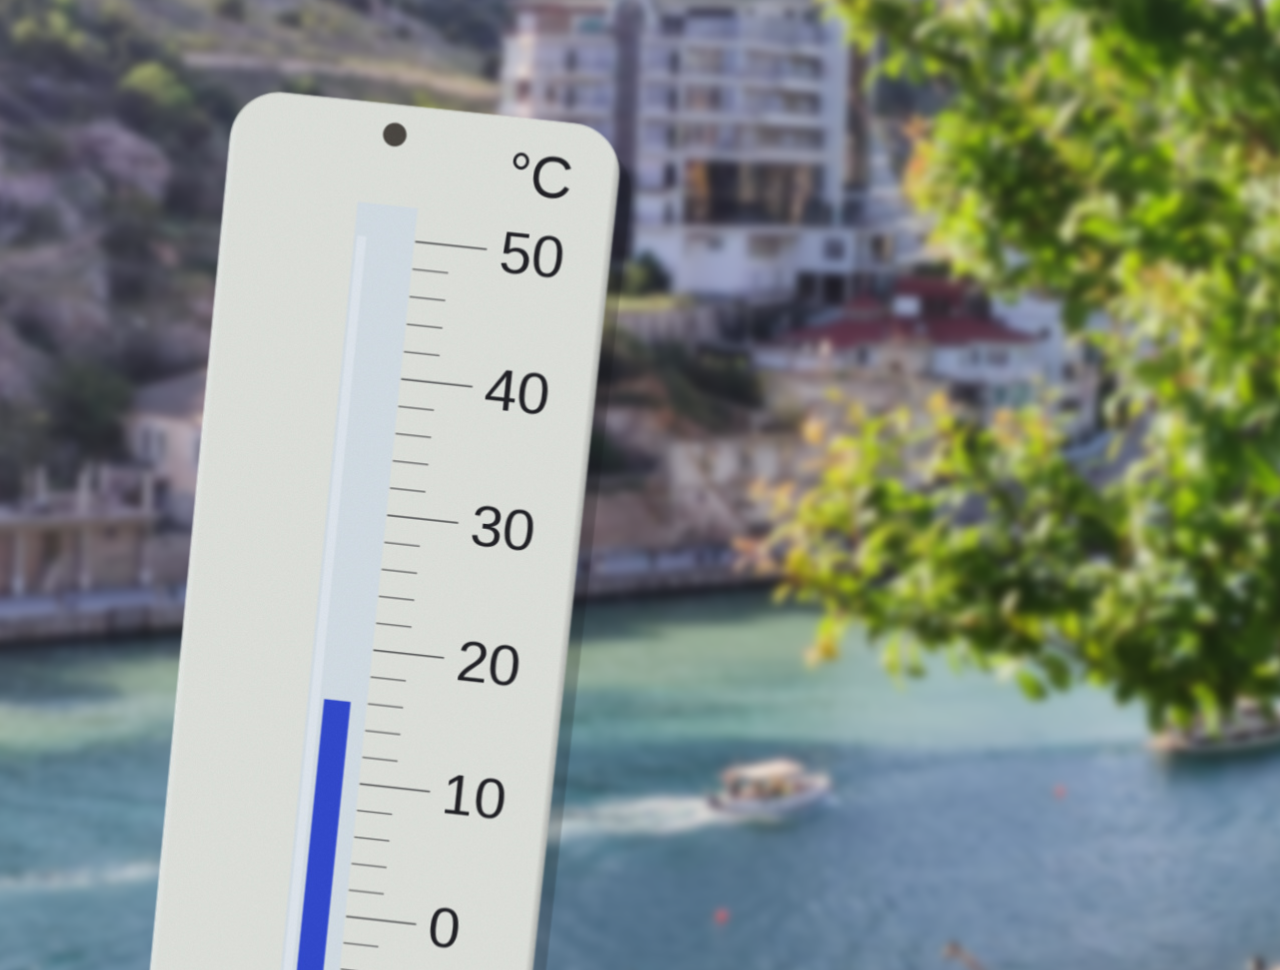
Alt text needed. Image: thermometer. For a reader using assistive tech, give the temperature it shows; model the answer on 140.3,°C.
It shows 16,°C
